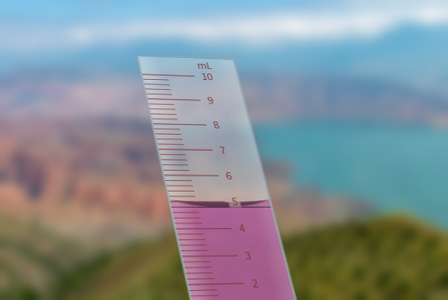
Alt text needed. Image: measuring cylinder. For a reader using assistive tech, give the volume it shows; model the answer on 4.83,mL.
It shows 4.8,mL
